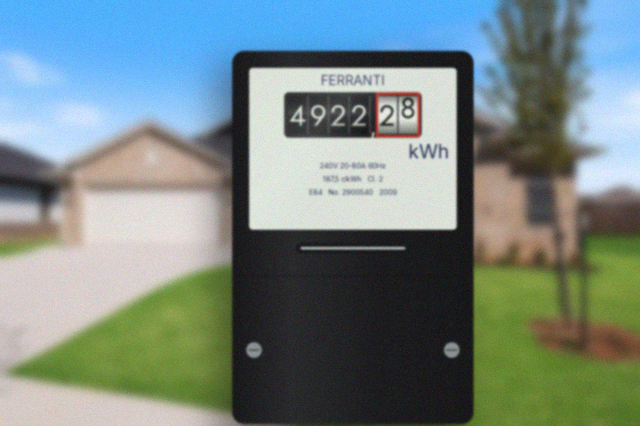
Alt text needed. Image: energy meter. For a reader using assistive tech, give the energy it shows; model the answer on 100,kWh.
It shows 4922.28,kWh
